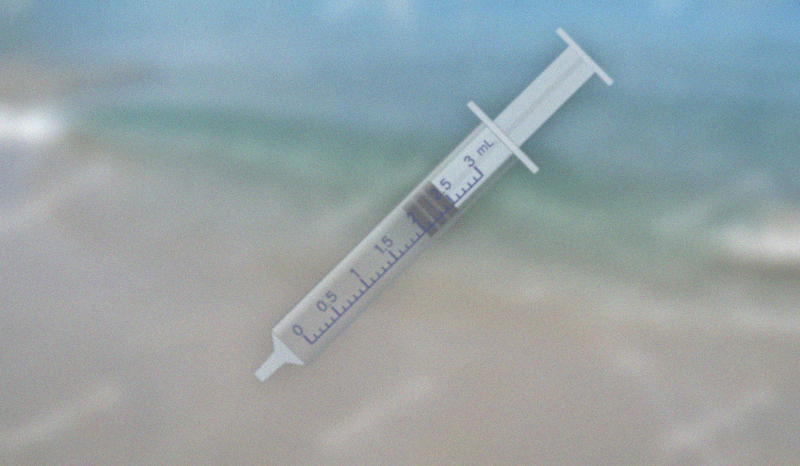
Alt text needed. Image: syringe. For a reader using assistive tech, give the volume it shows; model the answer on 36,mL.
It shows 2,mL
